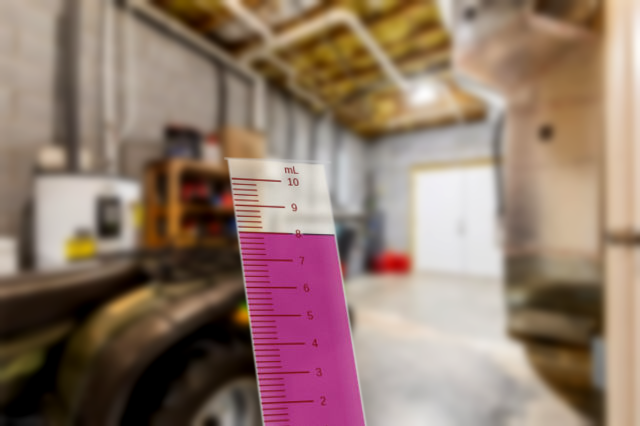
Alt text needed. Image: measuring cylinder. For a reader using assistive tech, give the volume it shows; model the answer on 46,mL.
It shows 8,mL
